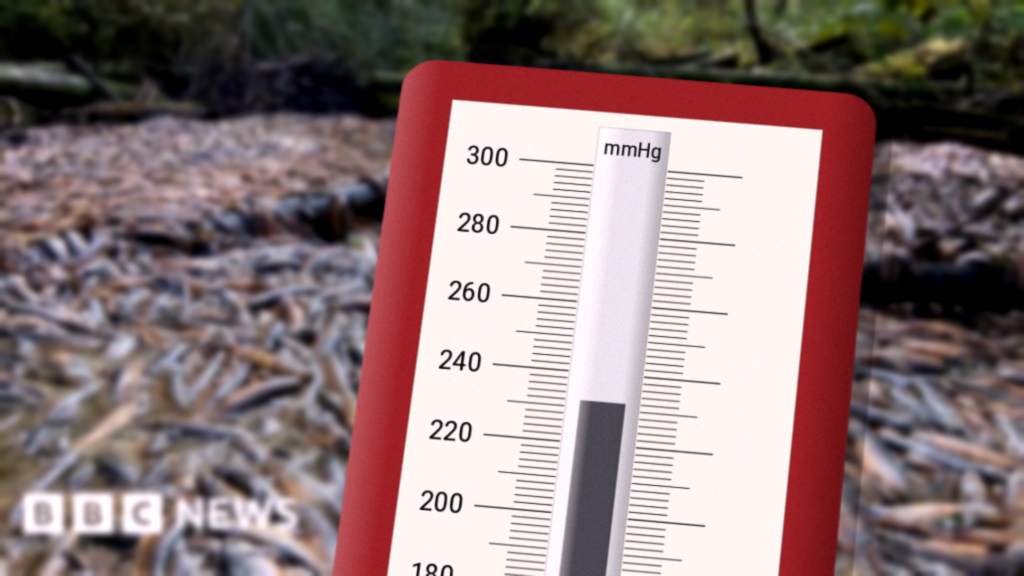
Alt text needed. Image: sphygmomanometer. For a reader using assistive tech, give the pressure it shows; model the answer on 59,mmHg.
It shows 232,mmHg
